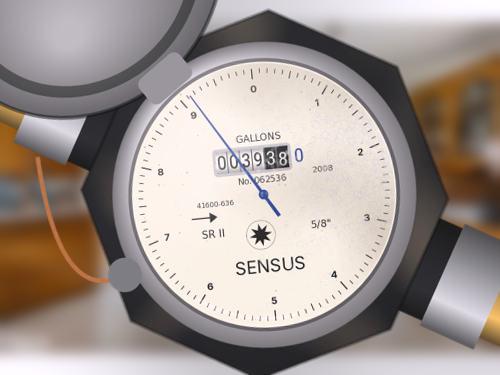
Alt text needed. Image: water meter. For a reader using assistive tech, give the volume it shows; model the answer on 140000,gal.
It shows 39379.1,gal
